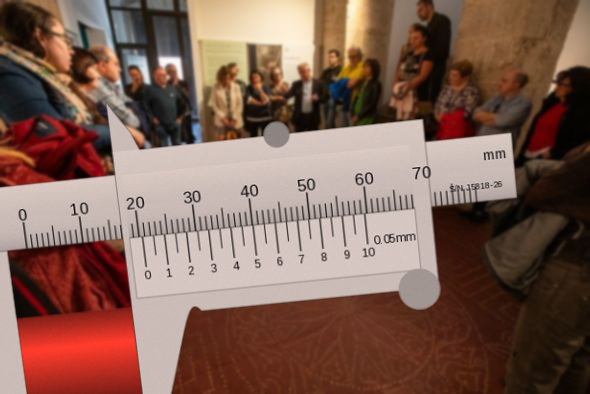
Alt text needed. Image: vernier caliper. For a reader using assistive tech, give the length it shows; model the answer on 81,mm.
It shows 20.6,mm
